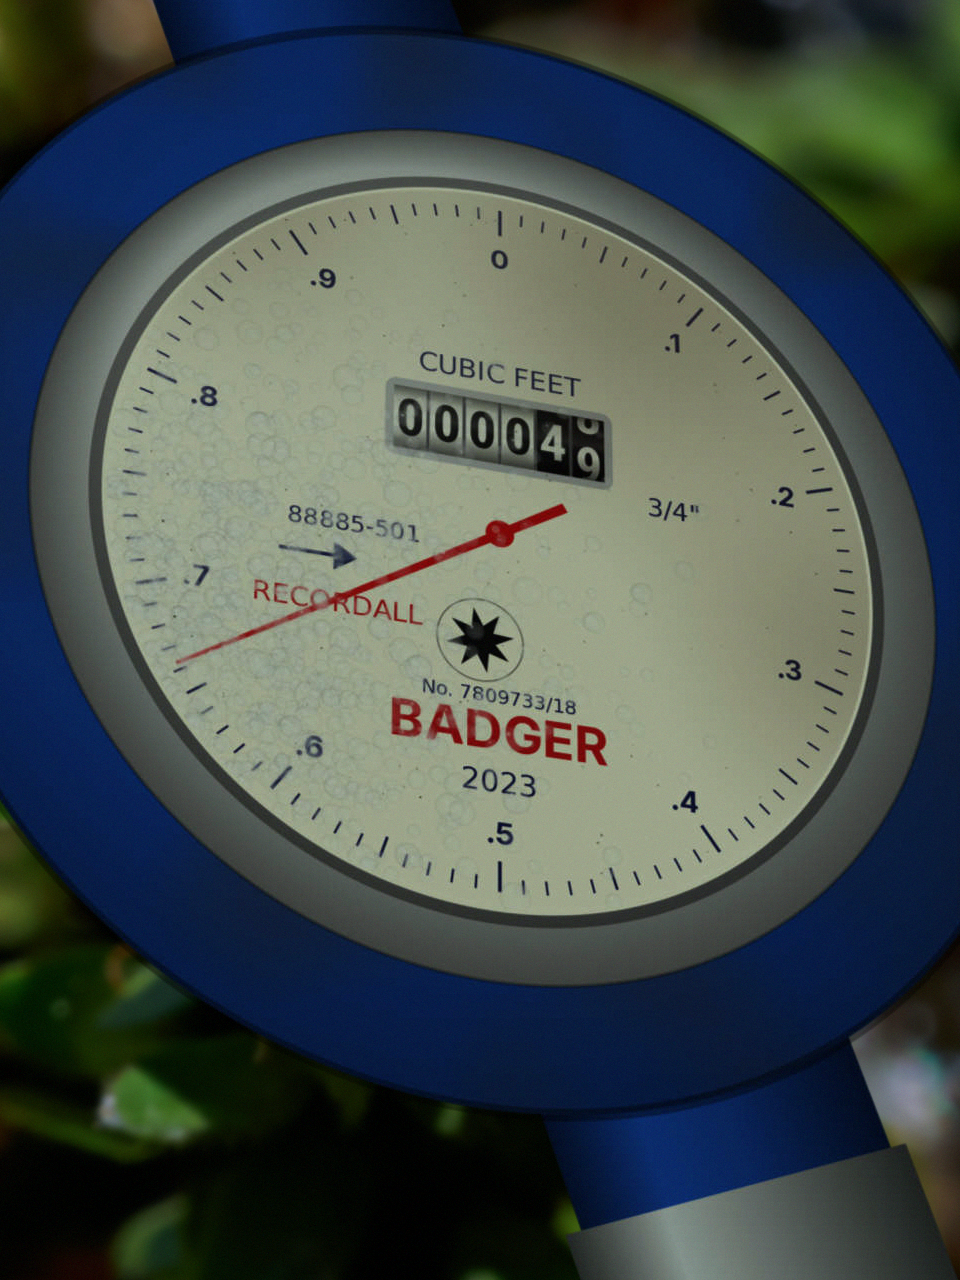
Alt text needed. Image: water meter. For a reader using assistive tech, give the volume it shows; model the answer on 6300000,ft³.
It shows 48.66,ft³
